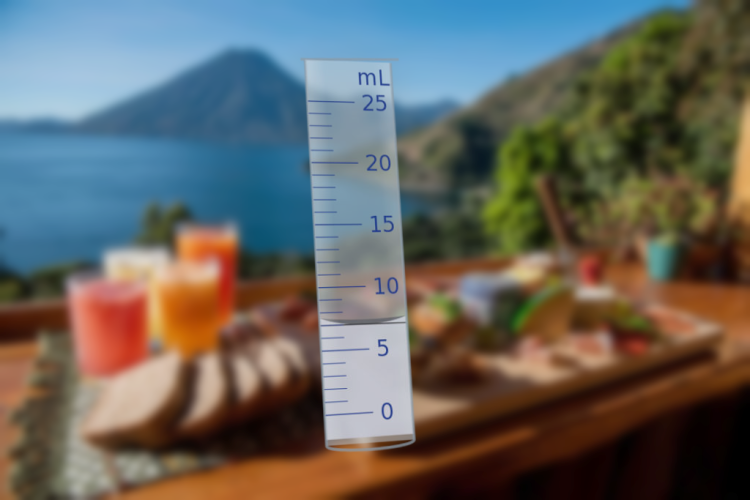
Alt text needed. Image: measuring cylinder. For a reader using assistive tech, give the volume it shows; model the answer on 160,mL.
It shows 7,mL
